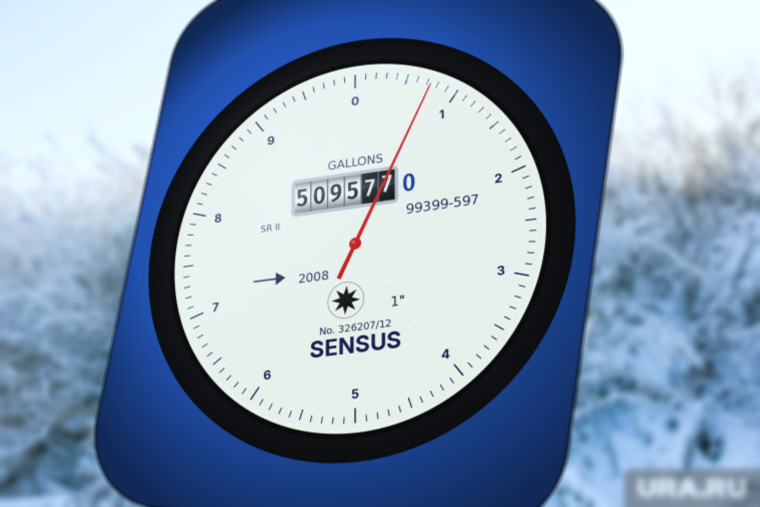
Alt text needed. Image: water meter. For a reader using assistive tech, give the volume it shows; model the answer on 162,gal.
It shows 5095770.7,gal
